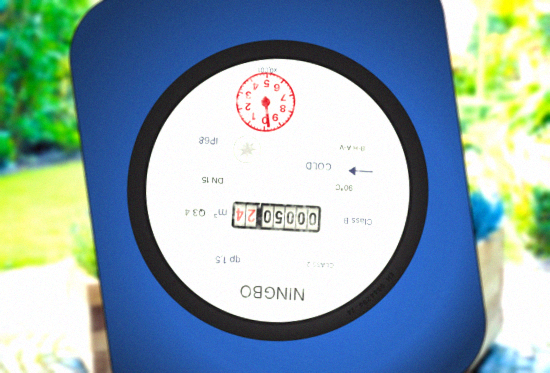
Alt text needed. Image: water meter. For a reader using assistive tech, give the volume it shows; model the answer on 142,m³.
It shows 50.239,m³
